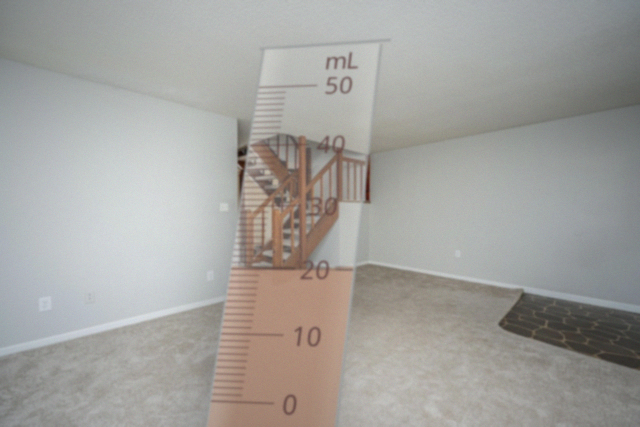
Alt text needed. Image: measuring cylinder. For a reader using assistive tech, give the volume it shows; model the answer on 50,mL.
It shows 20,mL
